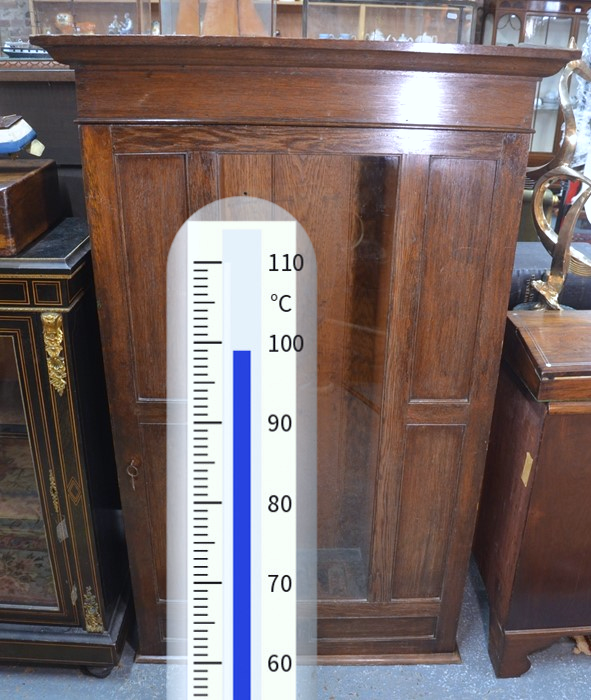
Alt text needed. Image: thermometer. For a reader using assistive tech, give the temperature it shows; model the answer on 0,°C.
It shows 99,°C
